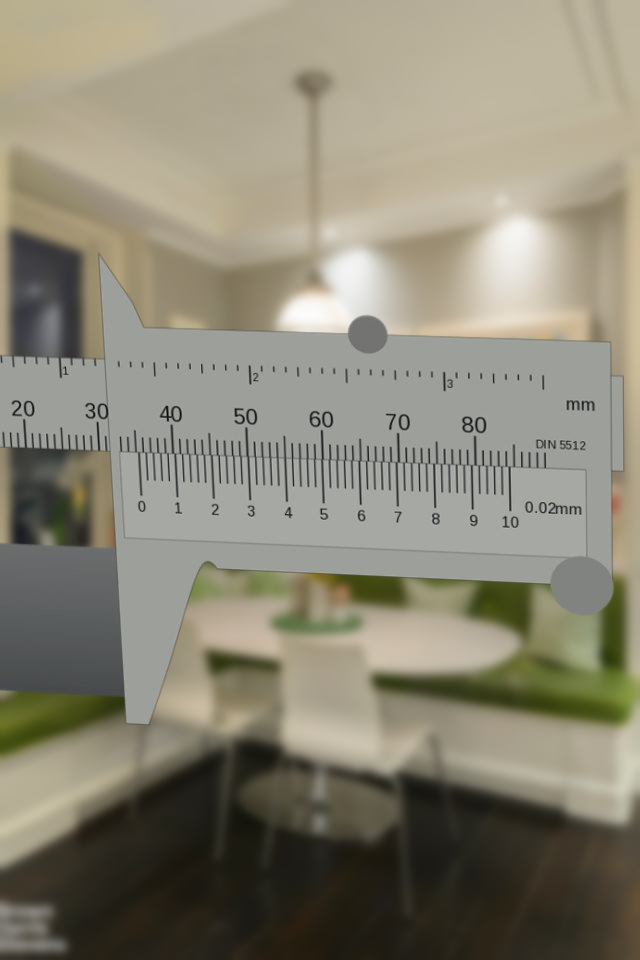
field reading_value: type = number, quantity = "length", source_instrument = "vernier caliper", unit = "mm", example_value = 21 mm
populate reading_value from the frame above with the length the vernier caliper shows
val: 35.4 mm
